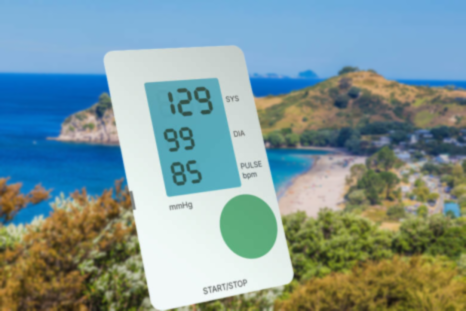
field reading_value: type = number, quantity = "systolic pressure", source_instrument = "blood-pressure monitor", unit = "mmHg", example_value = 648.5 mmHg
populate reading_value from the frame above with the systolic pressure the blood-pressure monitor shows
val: 129 mmHg
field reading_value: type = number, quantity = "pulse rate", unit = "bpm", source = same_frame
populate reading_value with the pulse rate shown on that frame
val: 85 bpm
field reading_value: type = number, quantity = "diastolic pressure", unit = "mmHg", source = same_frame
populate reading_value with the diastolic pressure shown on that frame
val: 99 mmHg
